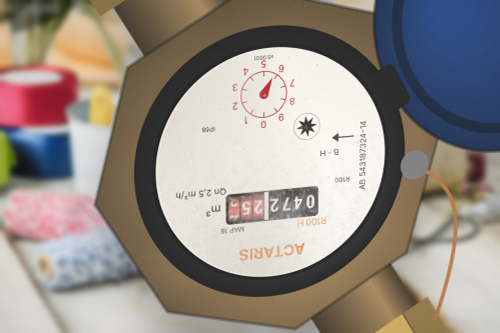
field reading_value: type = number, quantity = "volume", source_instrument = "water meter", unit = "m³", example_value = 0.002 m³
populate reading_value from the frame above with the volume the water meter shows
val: 472.2525 m³
